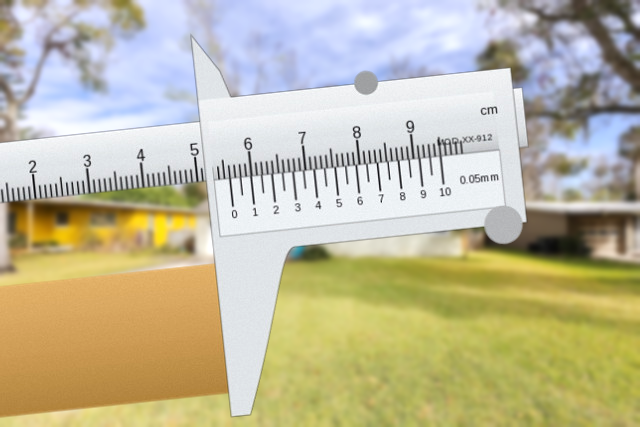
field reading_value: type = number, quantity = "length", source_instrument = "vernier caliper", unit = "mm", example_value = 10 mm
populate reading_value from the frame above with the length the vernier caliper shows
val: 56.0 mm
